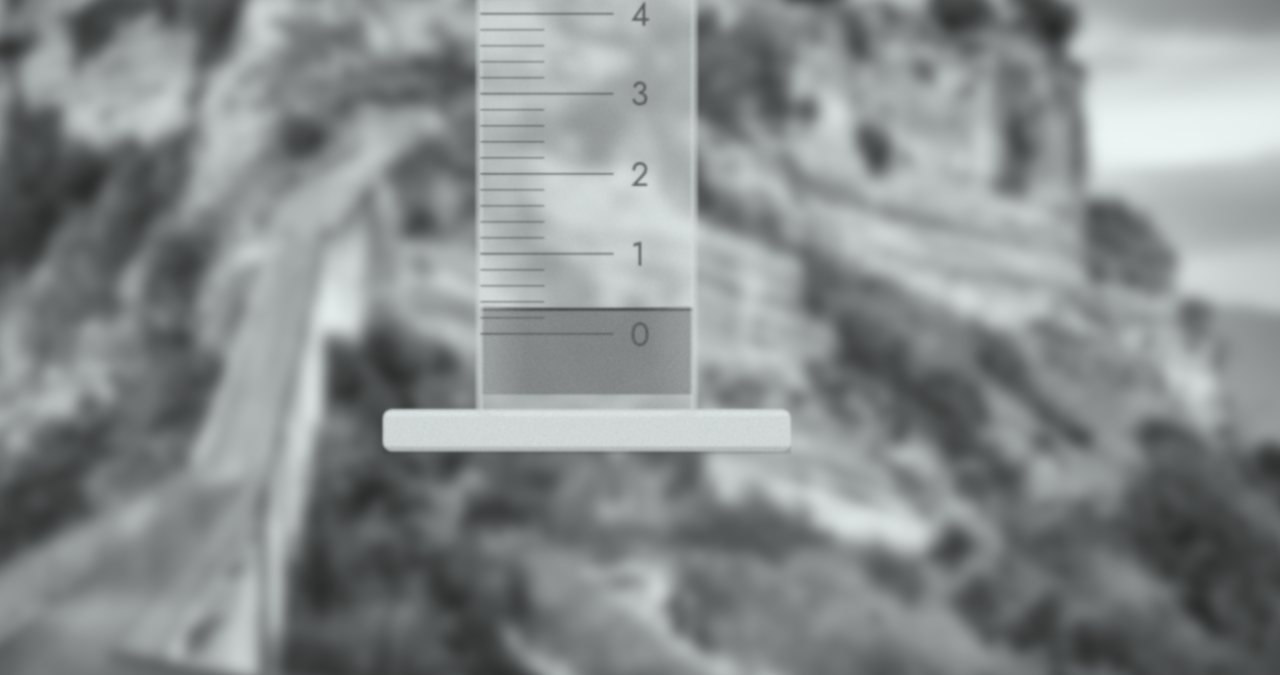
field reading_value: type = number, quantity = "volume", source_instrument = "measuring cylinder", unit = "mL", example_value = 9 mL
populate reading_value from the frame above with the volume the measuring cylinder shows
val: 0.3 mL
